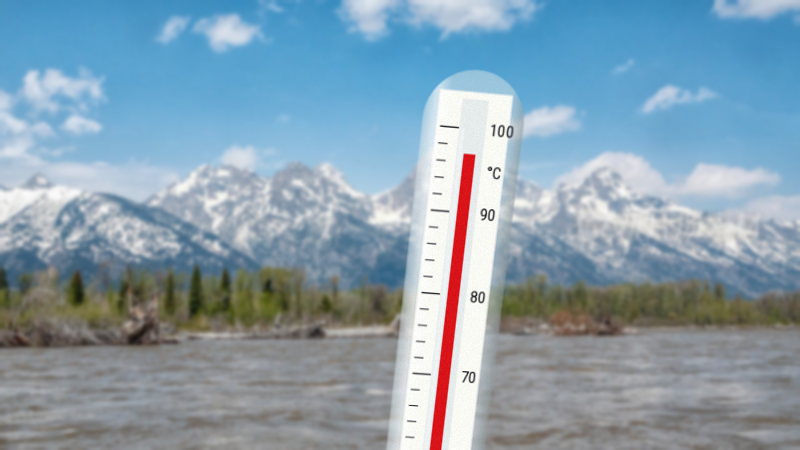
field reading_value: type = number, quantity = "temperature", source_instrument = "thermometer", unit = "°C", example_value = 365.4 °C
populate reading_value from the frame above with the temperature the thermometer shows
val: 97 °C
